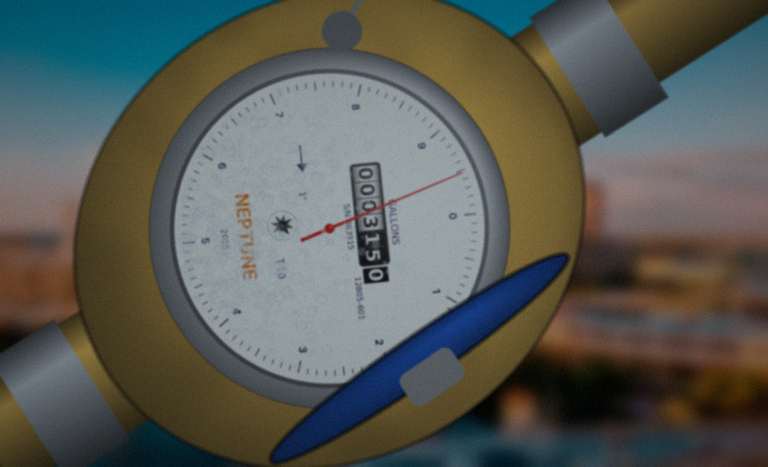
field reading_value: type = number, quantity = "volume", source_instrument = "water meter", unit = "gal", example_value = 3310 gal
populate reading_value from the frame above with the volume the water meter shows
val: 3149.5 gal
